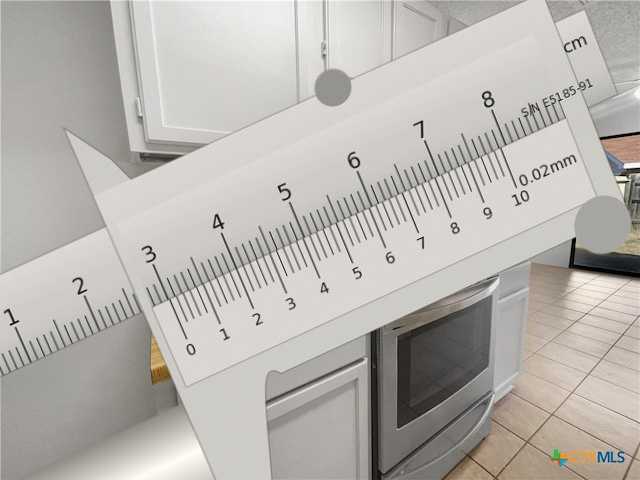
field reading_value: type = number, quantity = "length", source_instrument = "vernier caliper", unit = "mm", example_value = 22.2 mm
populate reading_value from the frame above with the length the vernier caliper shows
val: 30.2 mm
